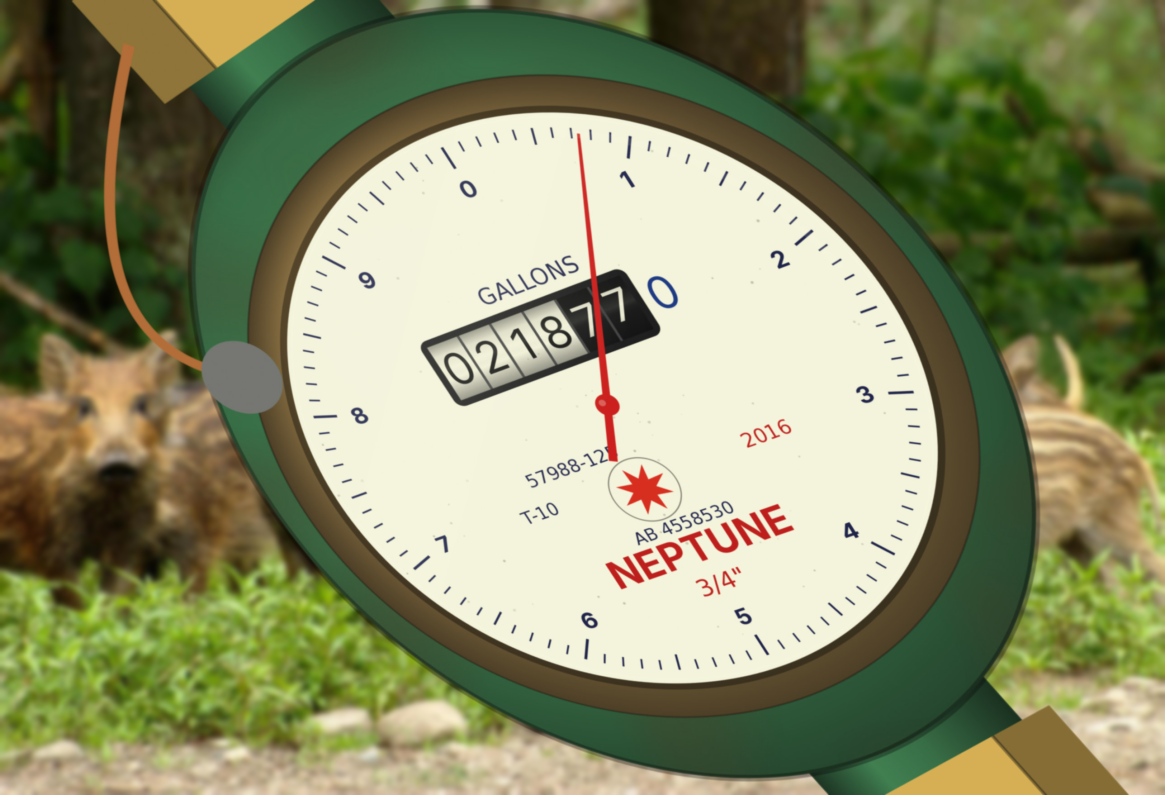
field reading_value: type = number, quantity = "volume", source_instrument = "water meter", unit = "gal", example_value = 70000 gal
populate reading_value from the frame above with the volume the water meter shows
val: 218770.7 gal
